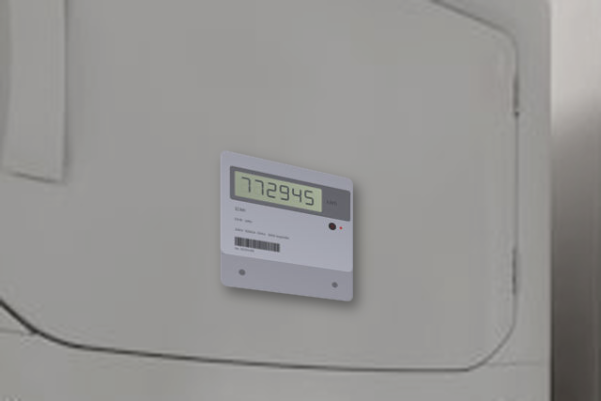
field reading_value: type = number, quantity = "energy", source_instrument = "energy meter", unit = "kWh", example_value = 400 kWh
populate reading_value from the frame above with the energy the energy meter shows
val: 772945 kWh
